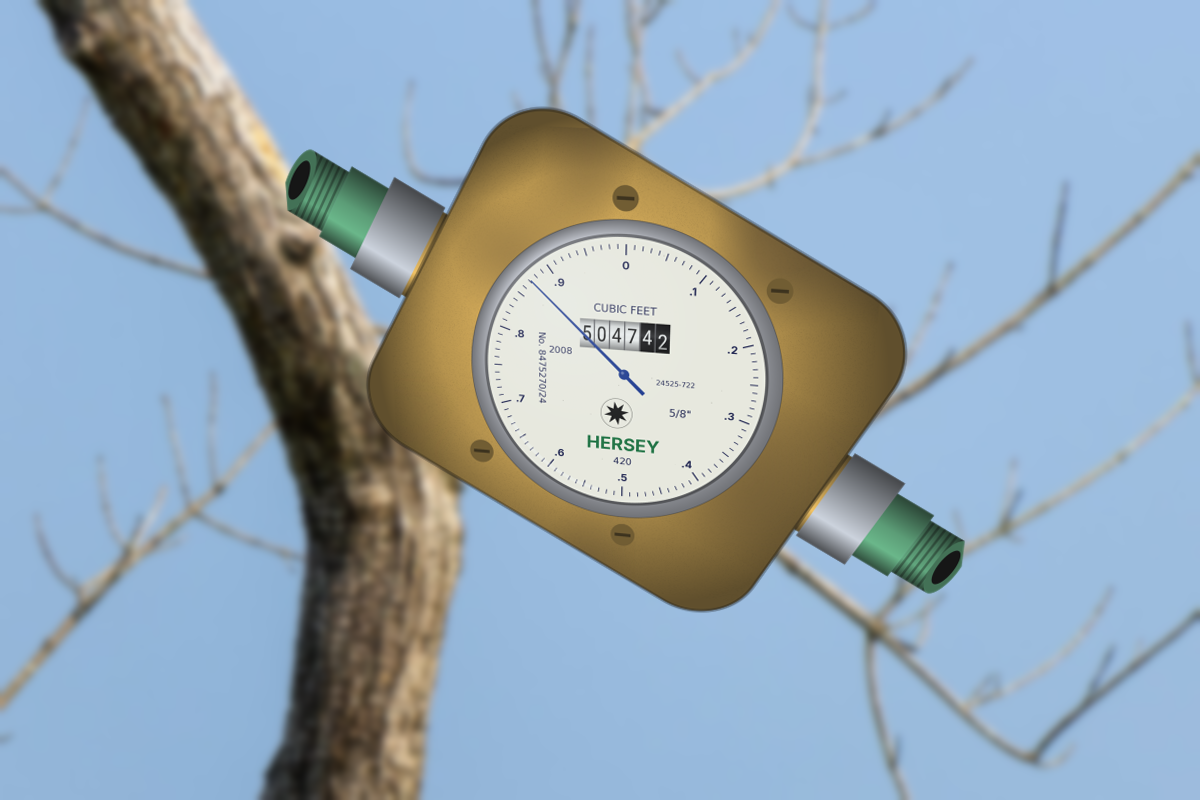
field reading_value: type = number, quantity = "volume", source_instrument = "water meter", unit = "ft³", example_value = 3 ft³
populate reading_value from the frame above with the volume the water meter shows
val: 504741.87 ft³
